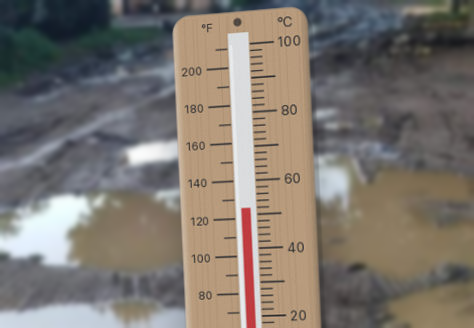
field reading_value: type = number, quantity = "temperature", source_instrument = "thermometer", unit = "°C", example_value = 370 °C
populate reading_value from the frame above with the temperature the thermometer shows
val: 52 °C
